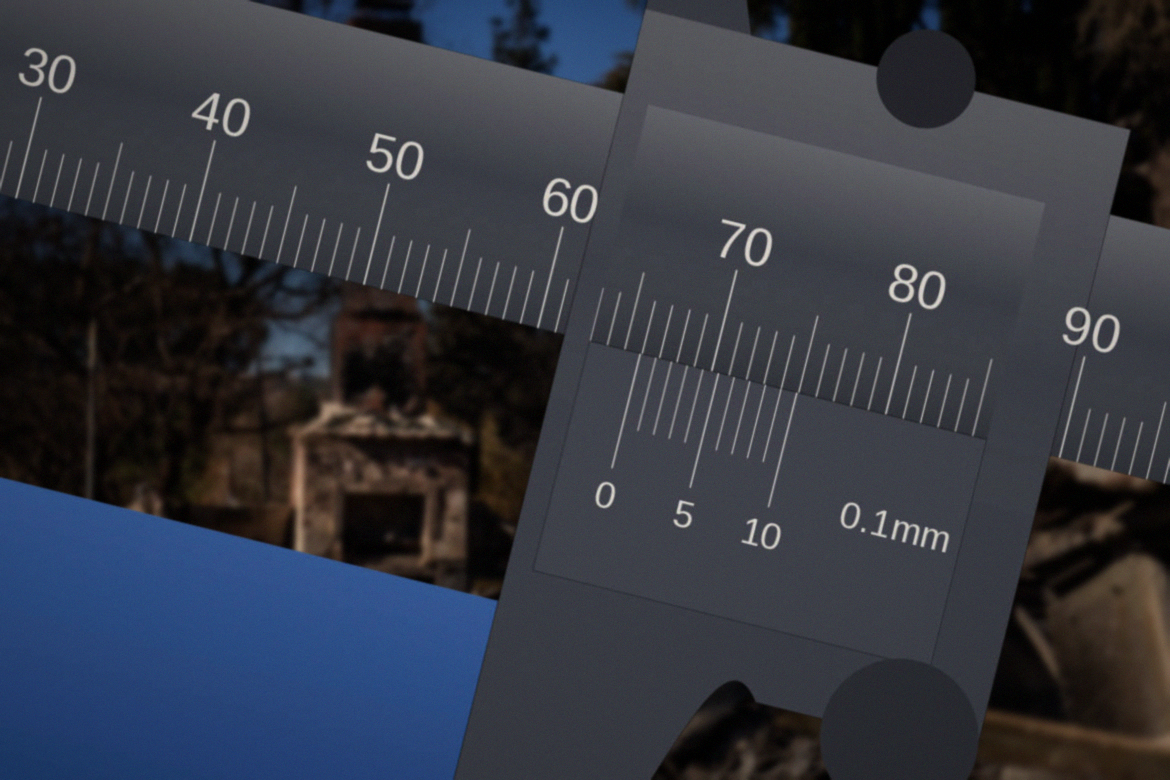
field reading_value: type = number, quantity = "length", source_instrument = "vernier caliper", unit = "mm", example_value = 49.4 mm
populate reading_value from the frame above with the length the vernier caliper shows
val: 65.9 mm
